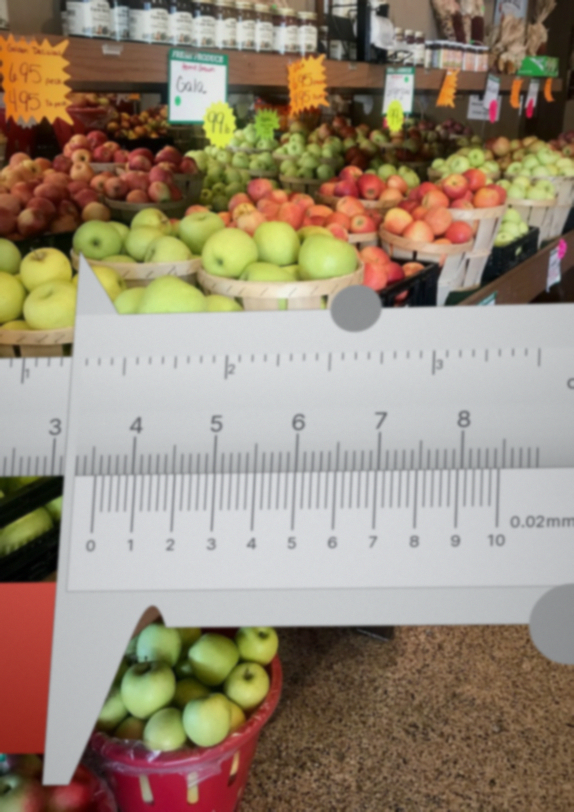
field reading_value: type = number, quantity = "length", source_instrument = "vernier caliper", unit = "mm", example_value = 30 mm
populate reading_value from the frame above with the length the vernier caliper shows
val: 35.4 mm
